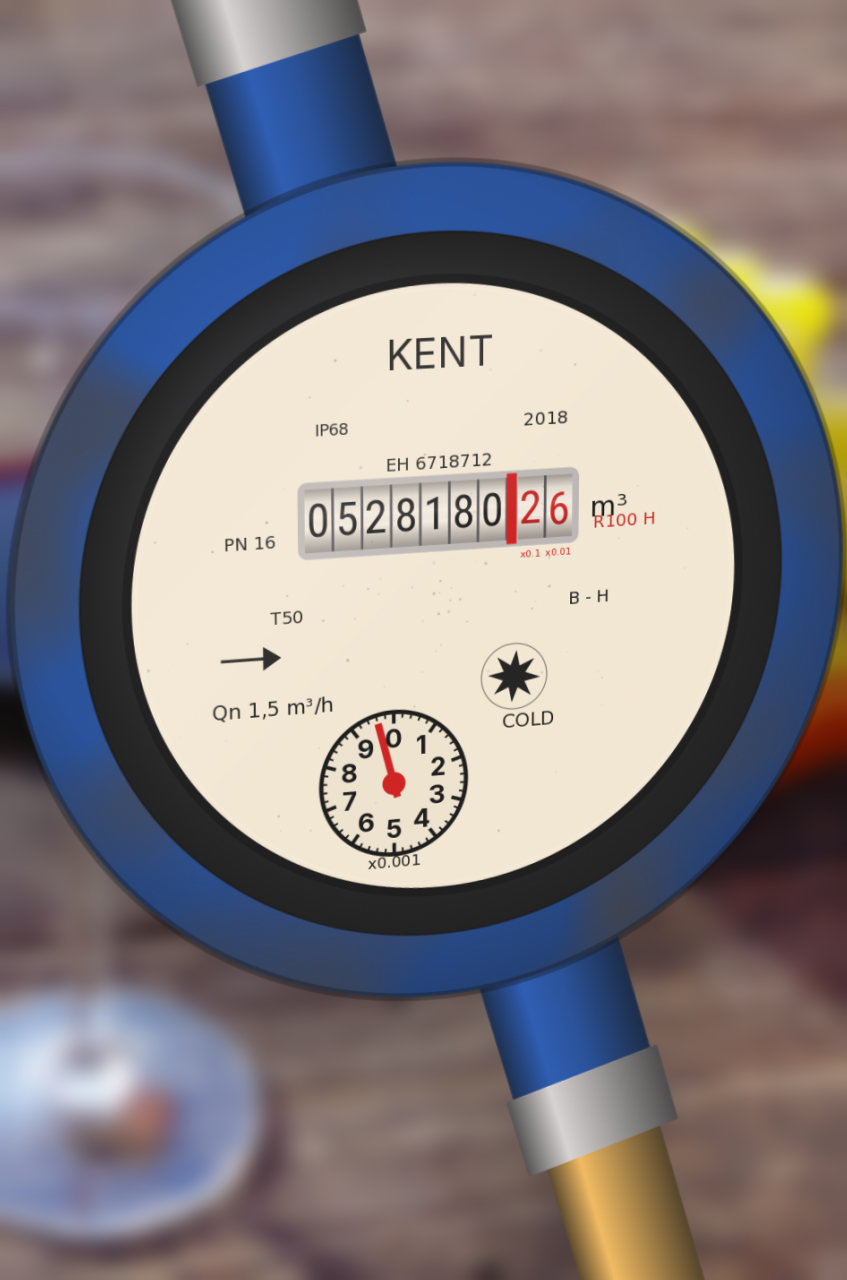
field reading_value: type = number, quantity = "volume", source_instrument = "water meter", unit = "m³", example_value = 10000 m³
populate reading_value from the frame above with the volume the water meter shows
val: 528180.259 m³
